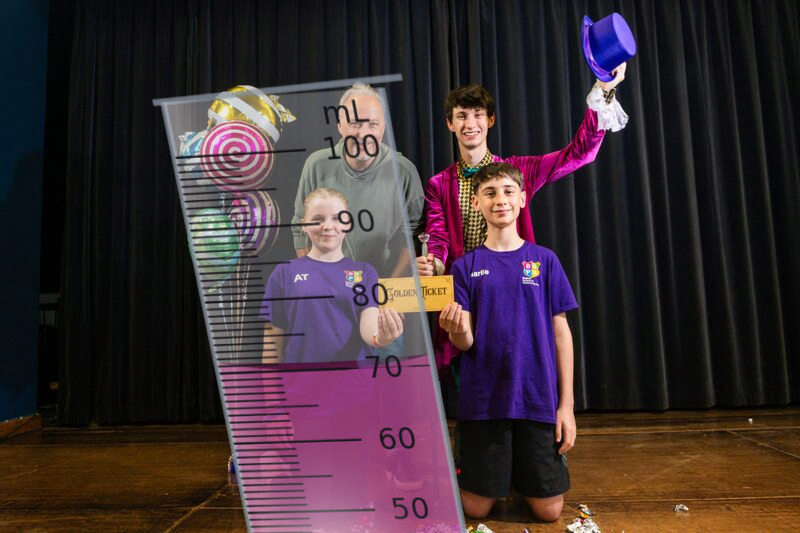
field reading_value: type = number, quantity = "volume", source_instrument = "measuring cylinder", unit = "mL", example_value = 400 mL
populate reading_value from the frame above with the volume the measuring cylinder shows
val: 70 mL
